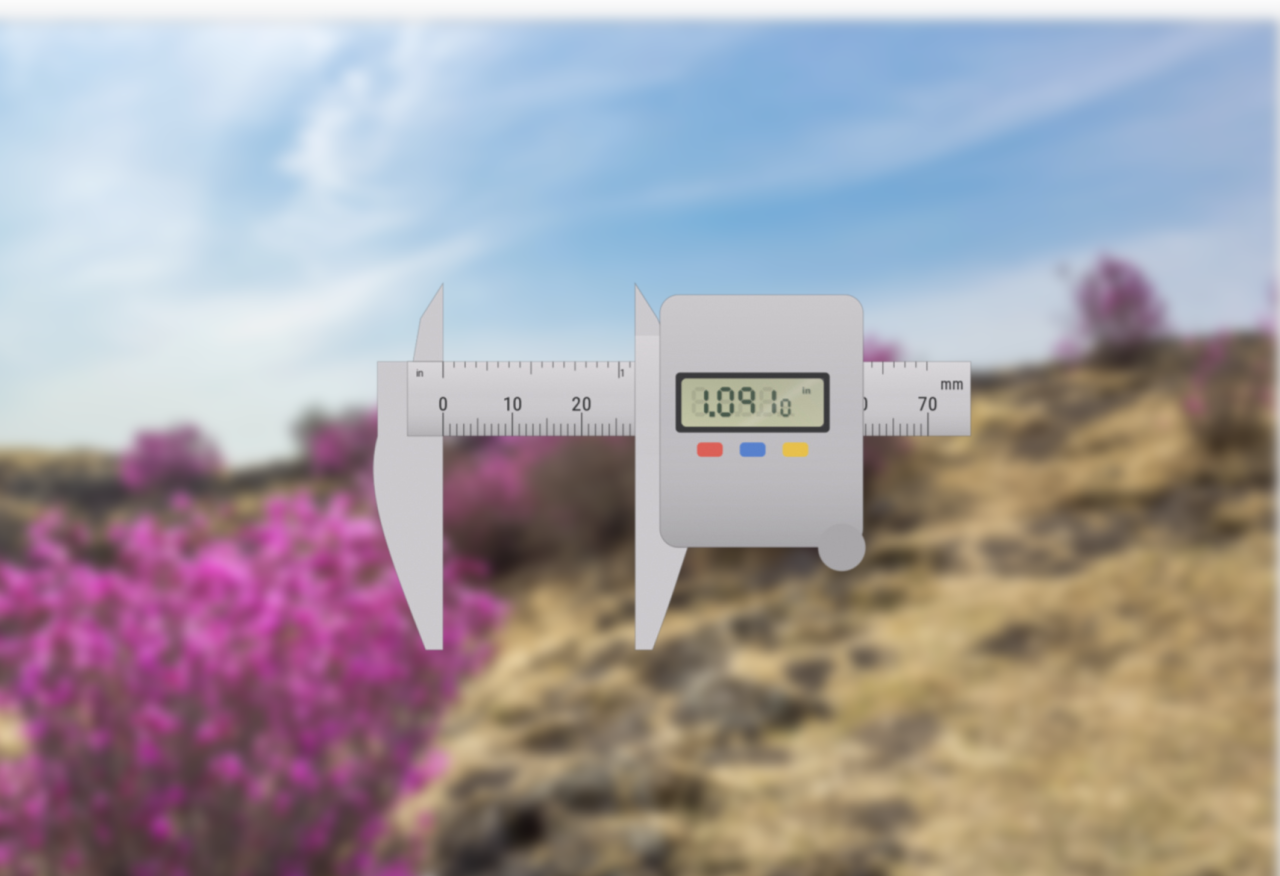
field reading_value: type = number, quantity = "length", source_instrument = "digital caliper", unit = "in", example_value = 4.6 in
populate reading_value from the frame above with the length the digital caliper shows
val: 1.0910 in
